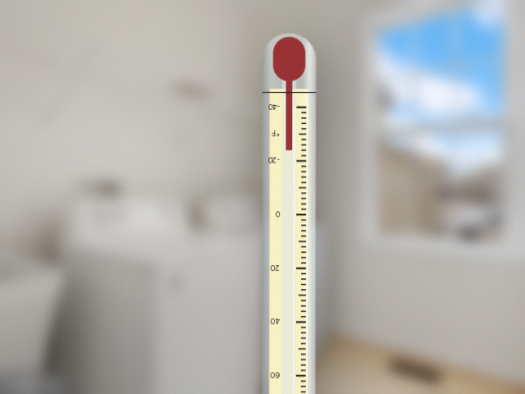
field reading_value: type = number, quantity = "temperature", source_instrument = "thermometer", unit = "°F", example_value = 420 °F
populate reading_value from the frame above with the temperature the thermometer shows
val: -24 °F
